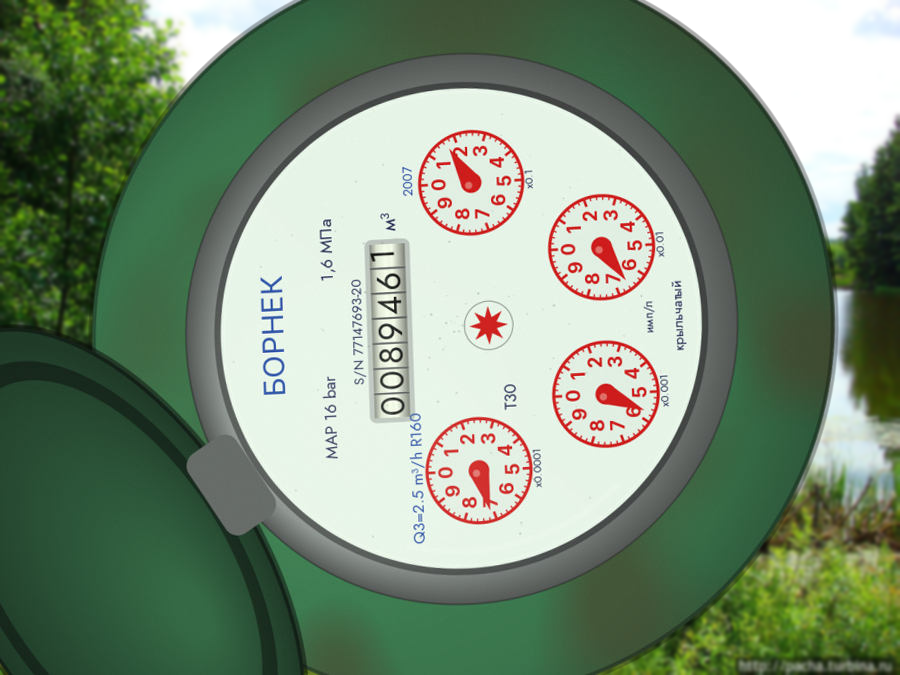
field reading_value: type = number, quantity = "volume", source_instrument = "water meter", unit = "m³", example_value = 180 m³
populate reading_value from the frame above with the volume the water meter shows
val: 89461.1657 m³
